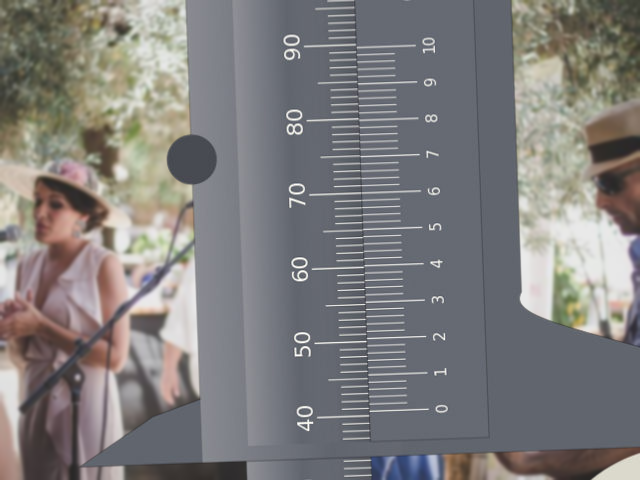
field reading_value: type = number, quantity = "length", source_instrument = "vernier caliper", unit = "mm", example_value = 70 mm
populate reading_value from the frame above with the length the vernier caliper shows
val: 40.6 mm
